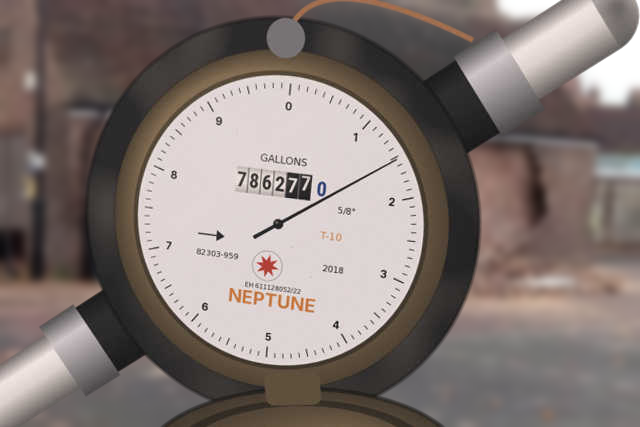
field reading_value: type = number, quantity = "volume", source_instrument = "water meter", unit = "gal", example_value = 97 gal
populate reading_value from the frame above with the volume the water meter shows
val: 7862771.5 gal
